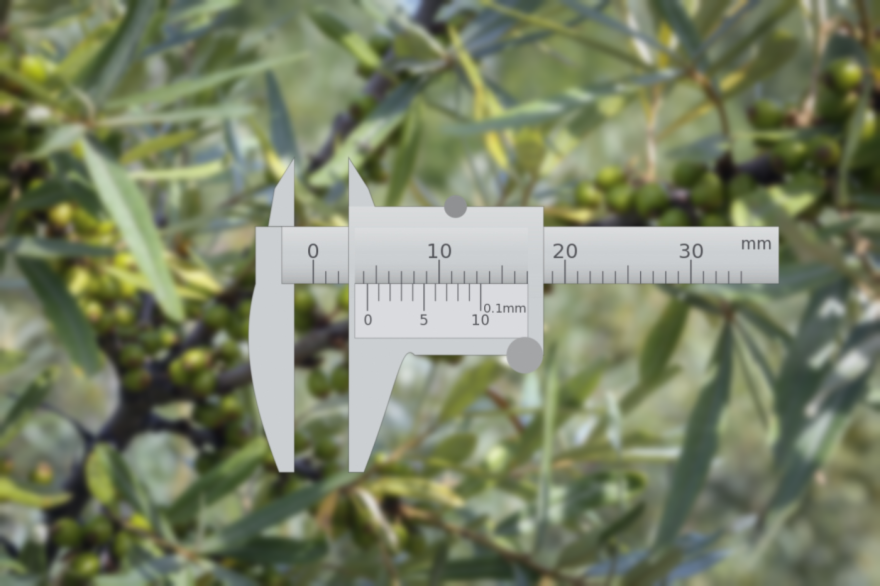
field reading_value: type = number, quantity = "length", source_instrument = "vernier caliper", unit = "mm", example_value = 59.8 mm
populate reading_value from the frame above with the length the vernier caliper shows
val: 4.3 mm
